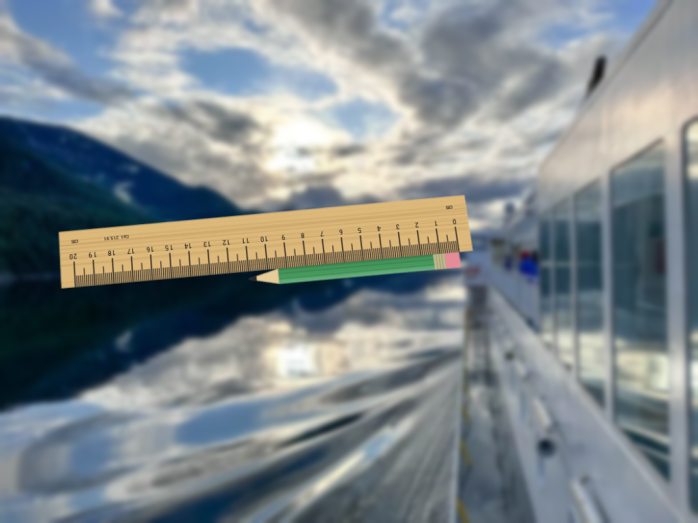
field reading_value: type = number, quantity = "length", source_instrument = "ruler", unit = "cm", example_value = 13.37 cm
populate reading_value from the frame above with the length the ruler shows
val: 11 cm
